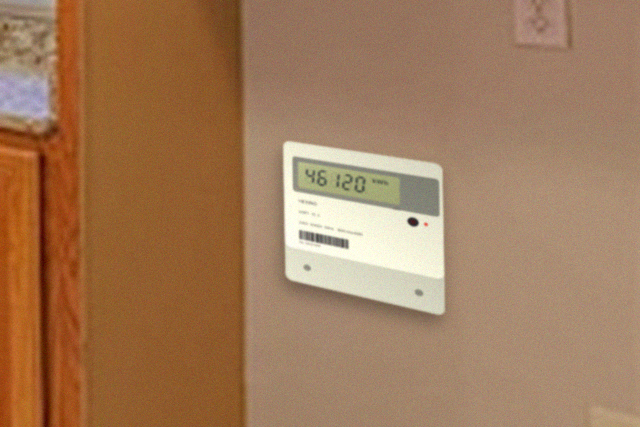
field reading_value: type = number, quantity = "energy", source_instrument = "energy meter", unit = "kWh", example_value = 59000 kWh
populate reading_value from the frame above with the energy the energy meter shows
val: 46120 kWh
